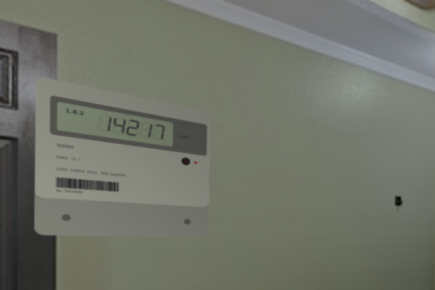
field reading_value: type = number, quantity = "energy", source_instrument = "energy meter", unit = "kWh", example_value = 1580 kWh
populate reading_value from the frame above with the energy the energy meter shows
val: 14217 kWh
